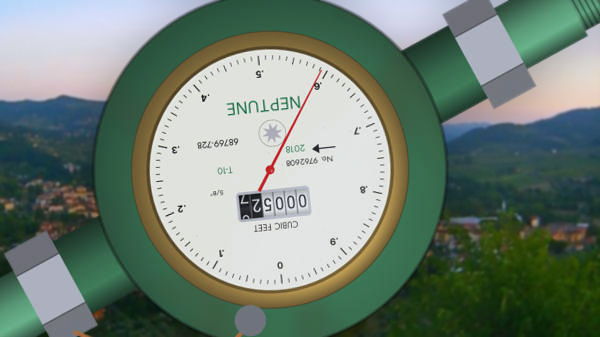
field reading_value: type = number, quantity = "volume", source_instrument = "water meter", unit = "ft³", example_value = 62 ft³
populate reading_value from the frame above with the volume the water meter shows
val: 526.59 ft³
